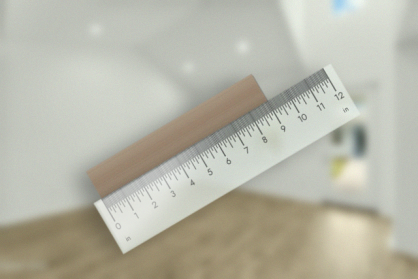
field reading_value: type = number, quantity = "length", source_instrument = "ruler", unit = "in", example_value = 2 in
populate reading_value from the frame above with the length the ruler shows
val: 9 in
